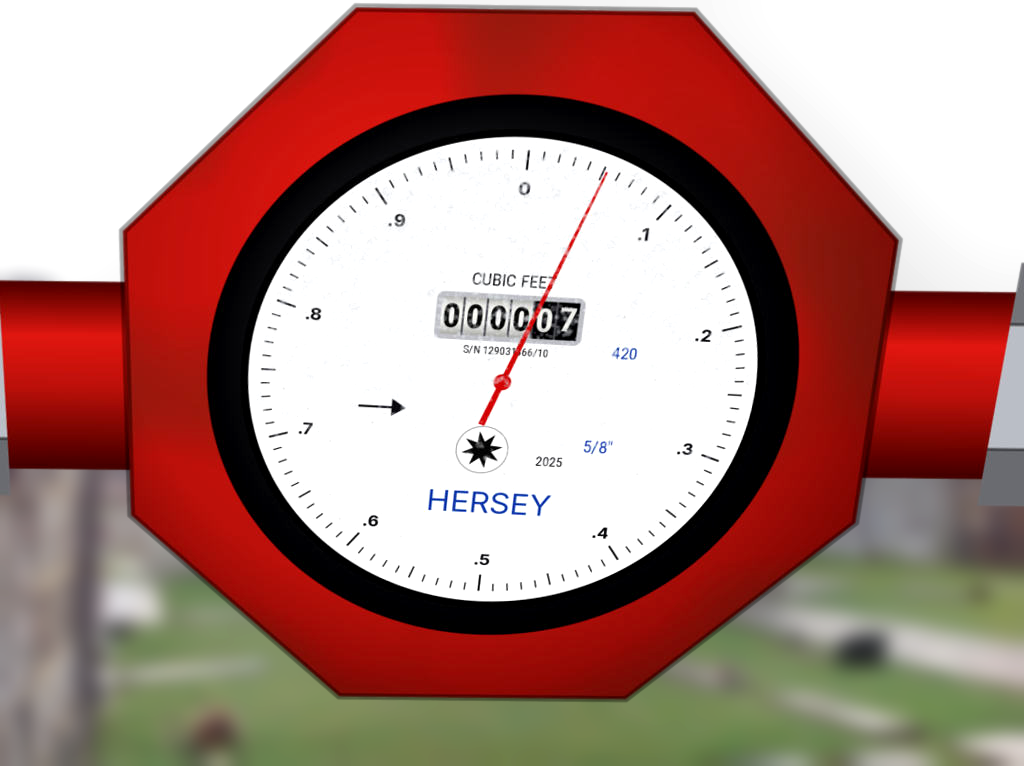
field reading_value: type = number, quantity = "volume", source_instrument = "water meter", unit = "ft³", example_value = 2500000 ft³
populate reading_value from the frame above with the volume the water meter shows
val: 7.05 ft³
